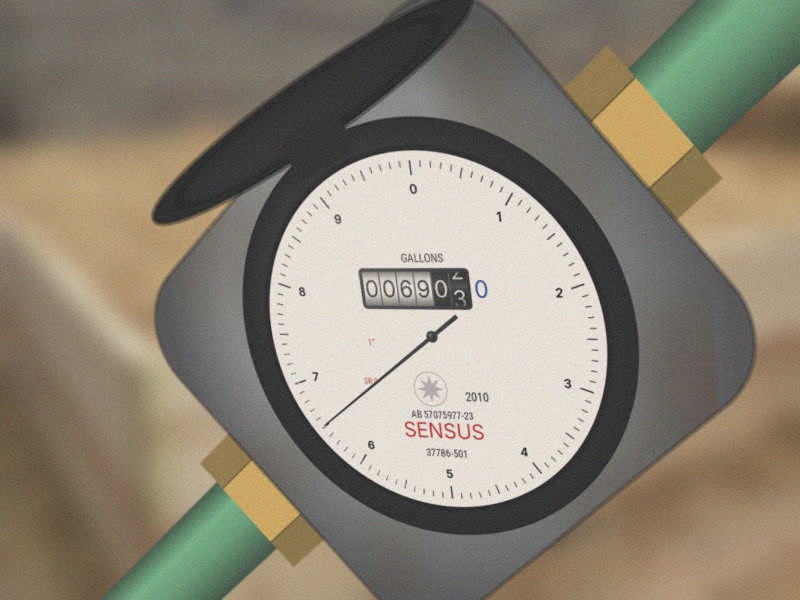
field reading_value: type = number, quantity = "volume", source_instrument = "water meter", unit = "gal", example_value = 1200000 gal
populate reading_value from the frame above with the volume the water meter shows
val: 69026.5 gal
